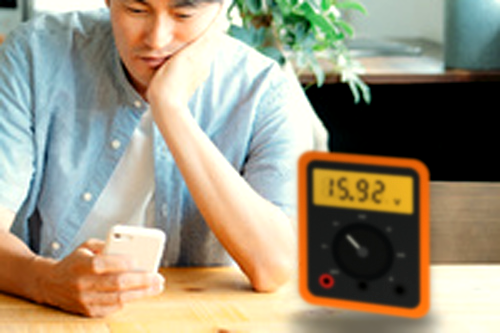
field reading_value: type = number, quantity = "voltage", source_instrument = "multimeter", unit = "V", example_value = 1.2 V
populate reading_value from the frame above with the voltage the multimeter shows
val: 15.92 V
